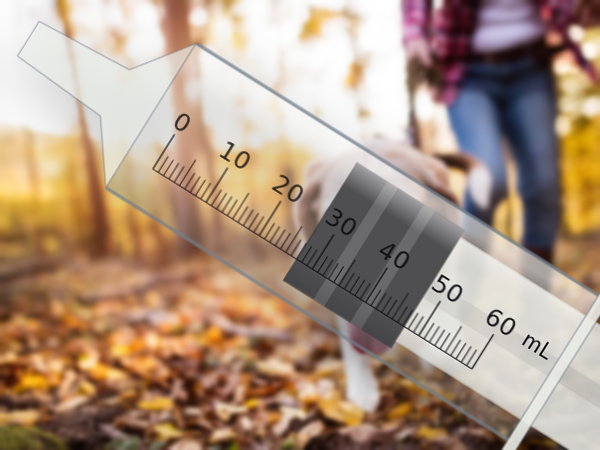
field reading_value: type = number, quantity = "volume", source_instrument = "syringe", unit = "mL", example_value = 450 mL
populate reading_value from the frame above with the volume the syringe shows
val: 27 mL
